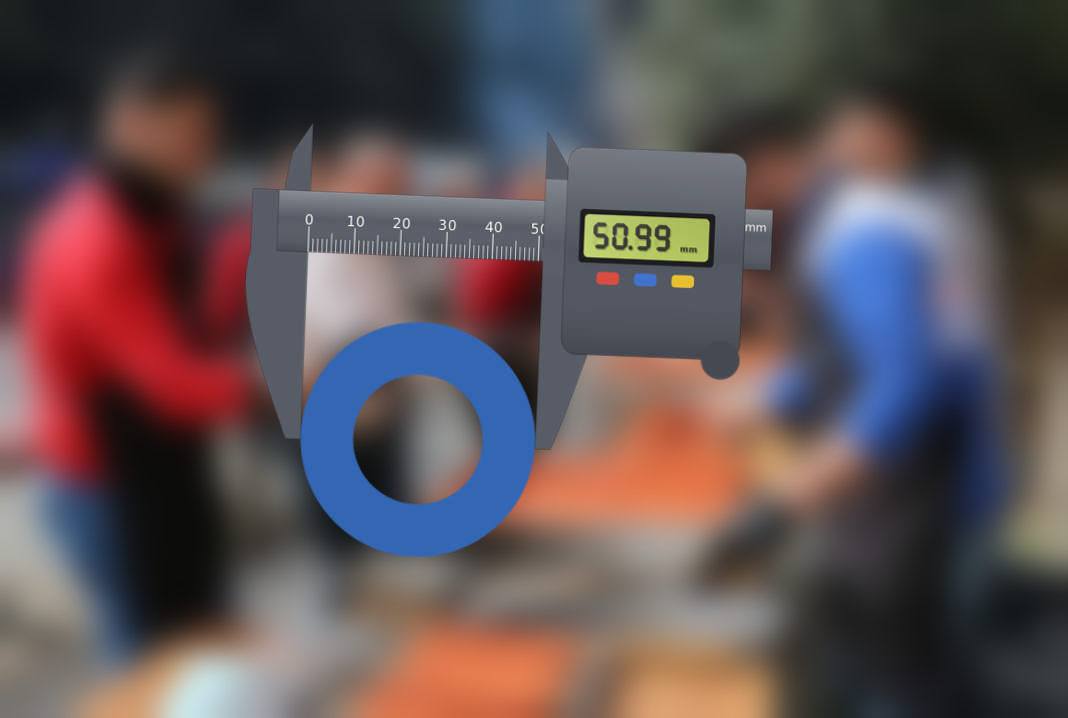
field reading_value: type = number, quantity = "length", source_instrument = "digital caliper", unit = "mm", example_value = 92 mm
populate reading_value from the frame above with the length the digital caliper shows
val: 50.99 mm
